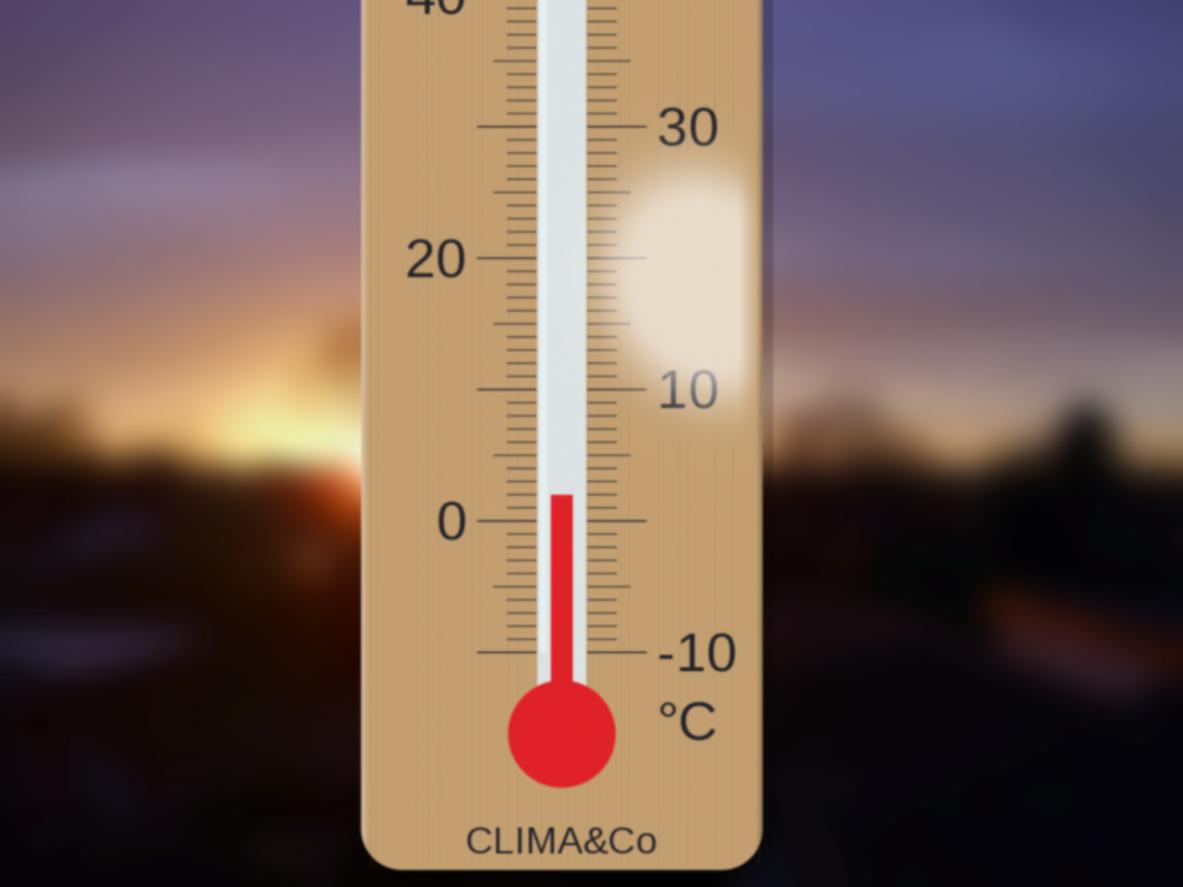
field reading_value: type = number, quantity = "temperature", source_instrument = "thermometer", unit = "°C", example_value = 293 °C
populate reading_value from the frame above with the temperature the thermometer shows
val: 2 °C
